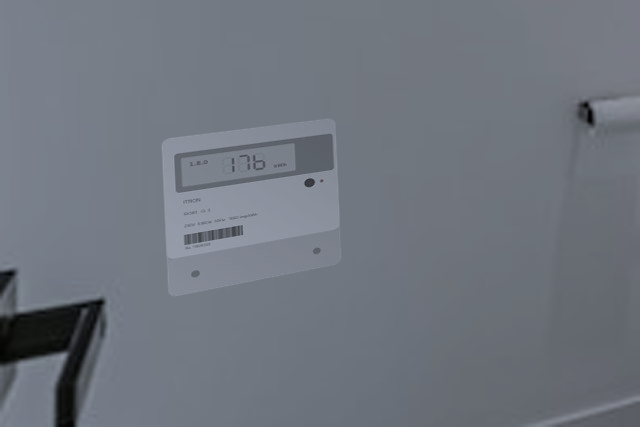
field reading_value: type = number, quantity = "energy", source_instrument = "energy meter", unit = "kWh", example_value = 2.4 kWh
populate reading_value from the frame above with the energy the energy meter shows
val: 176 kWh
